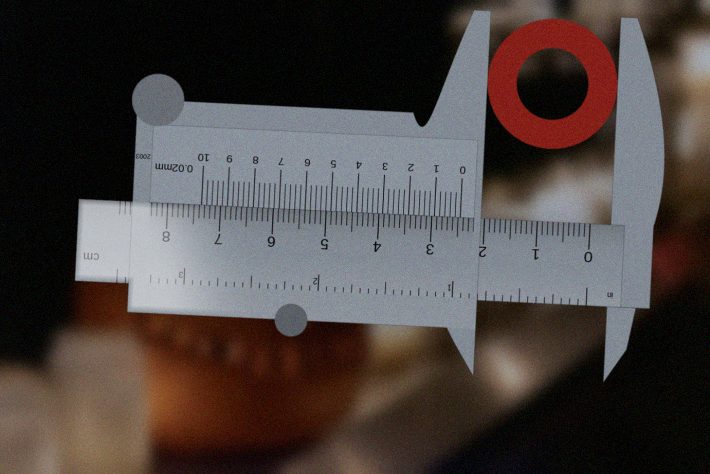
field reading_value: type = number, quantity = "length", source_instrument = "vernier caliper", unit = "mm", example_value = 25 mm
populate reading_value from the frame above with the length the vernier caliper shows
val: 24.6 mm
